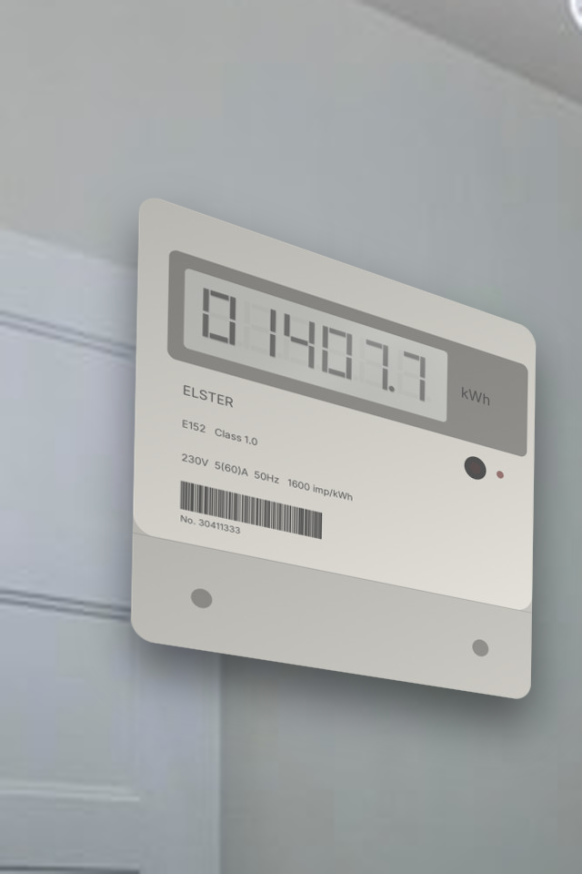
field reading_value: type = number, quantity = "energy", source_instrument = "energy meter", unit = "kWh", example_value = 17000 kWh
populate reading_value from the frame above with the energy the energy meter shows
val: 1407.7 kWh
